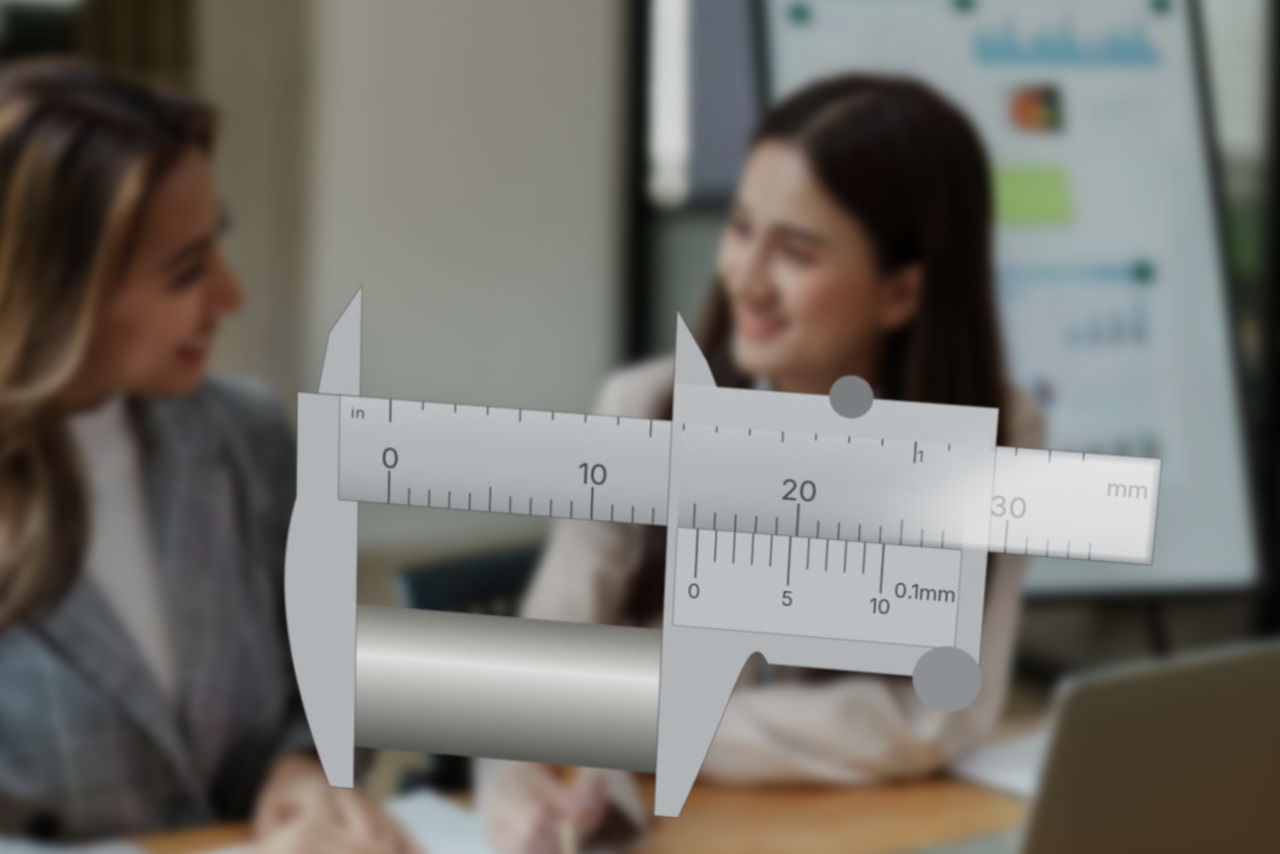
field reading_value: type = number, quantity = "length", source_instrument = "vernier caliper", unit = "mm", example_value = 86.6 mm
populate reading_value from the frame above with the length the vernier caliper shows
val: 15.2 mm
